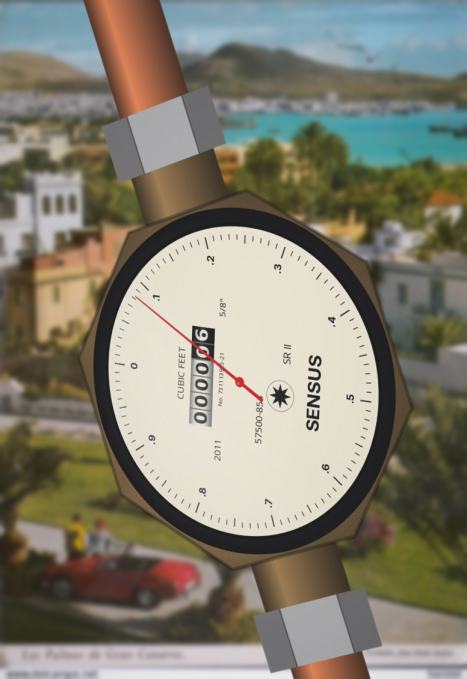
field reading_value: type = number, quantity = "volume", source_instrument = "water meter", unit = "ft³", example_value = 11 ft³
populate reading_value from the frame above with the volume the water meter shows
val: 6.08 ft³
